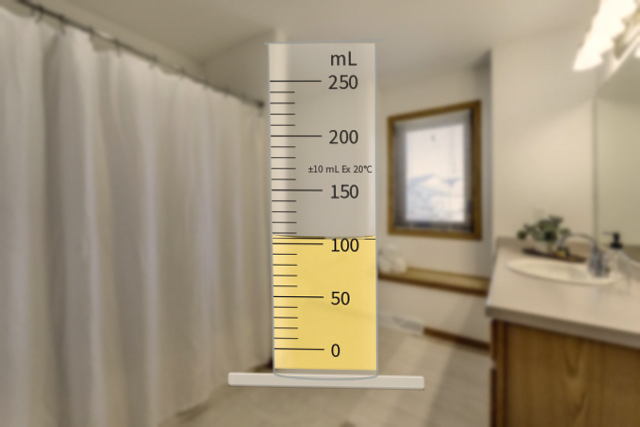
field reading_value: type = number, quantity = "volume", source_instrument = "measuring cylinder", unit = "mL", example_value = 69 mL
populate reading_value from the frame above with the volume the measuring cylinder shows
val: 105 mL
